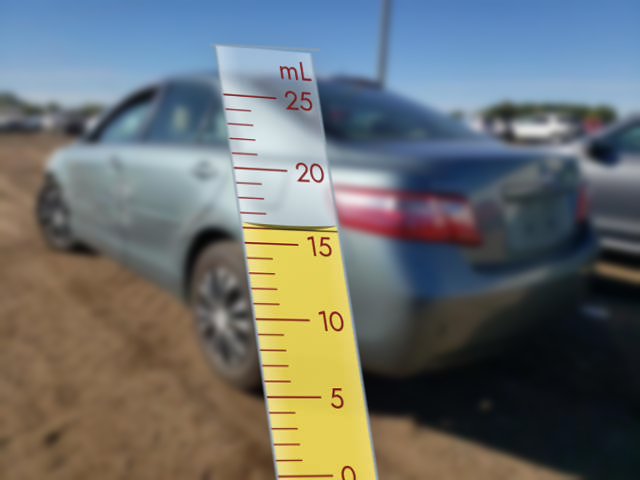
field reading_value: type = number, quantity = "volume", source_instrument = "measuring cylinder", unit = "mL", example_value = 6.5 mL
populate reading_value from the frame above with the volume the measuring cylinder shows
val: 16 mL
